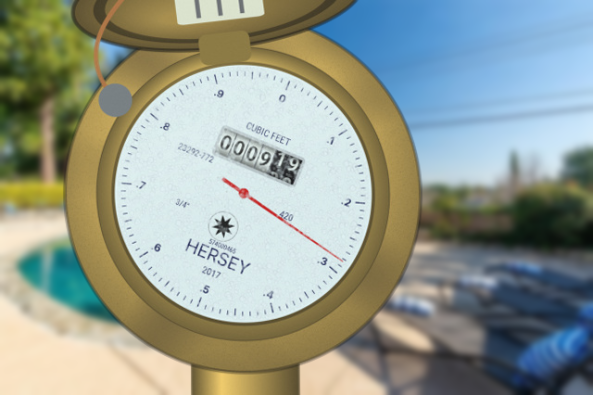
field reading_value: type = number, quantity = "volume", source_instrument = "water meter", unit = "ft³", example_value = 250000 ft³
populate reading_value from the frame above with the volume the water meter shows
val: 919.28 ft³
